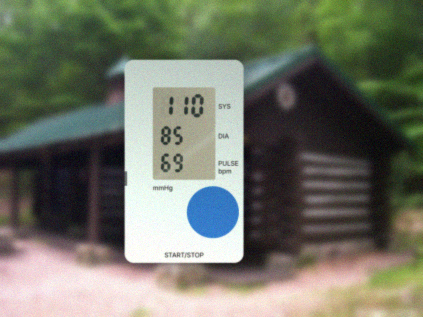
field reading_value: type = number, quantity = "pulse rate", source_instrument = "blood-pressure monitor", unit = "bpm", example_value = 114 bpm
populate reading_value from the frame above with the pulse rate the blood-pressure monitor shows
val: 69 bpm
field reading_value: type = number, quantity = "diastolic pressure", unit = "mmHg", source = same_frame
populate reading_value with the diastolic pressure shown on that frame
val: 85 mmHg
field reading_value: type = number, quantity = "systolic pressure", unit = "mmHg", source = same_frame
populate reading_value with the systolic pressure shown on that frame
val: 110 mmHg
